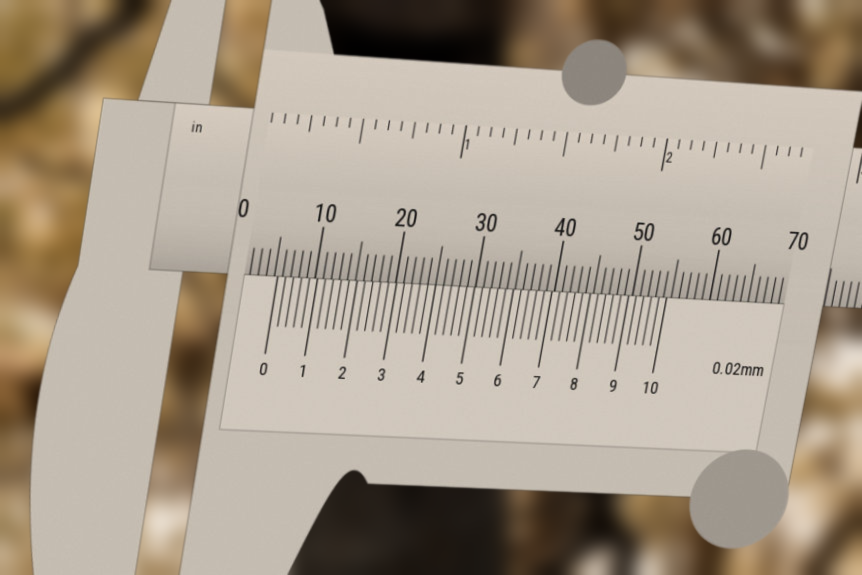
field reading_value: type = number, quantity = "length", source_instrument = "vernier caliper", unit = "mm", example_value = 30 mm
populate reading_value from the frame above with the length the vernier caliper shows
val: 5.4 mm
